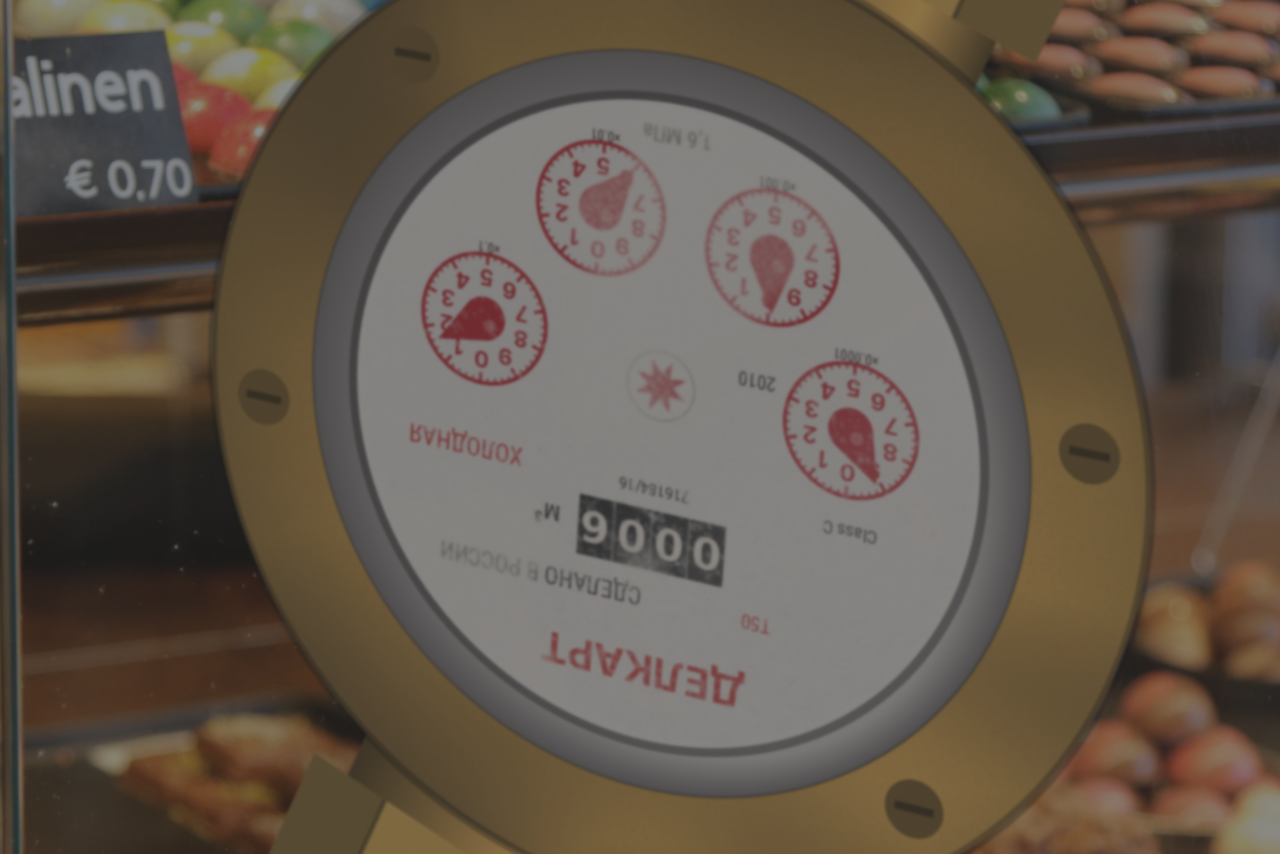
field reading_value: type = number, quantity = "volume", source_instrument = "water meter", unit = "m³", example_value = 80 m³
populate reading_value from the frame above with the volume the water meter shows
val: 6.1599 m³
